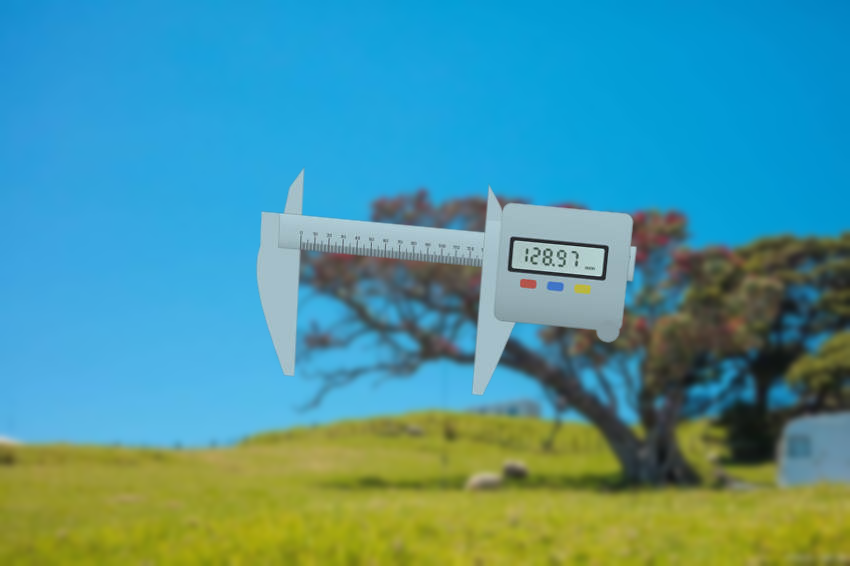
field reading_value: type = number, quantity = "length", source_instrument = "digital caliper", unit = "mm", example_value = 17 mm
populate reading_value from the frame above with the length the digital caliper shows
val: 128.97 mm
